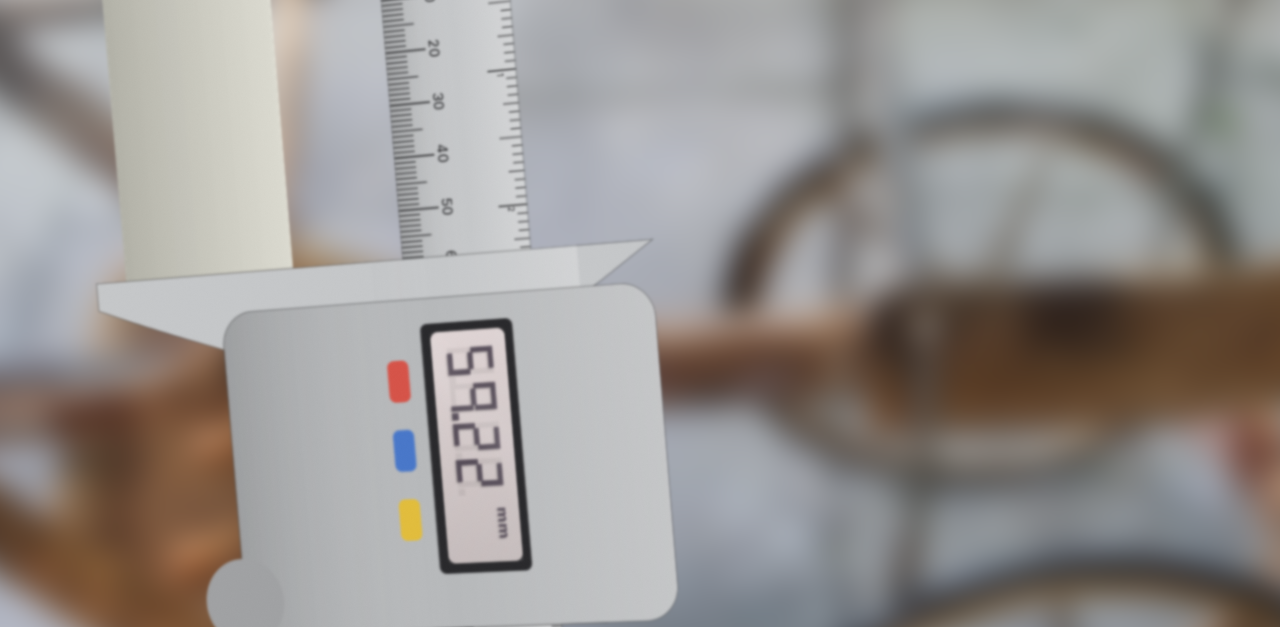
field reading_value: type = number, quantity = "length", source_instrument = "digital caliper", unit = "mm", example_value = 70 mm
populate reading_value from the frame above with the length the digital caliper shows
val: 59.22 mm
